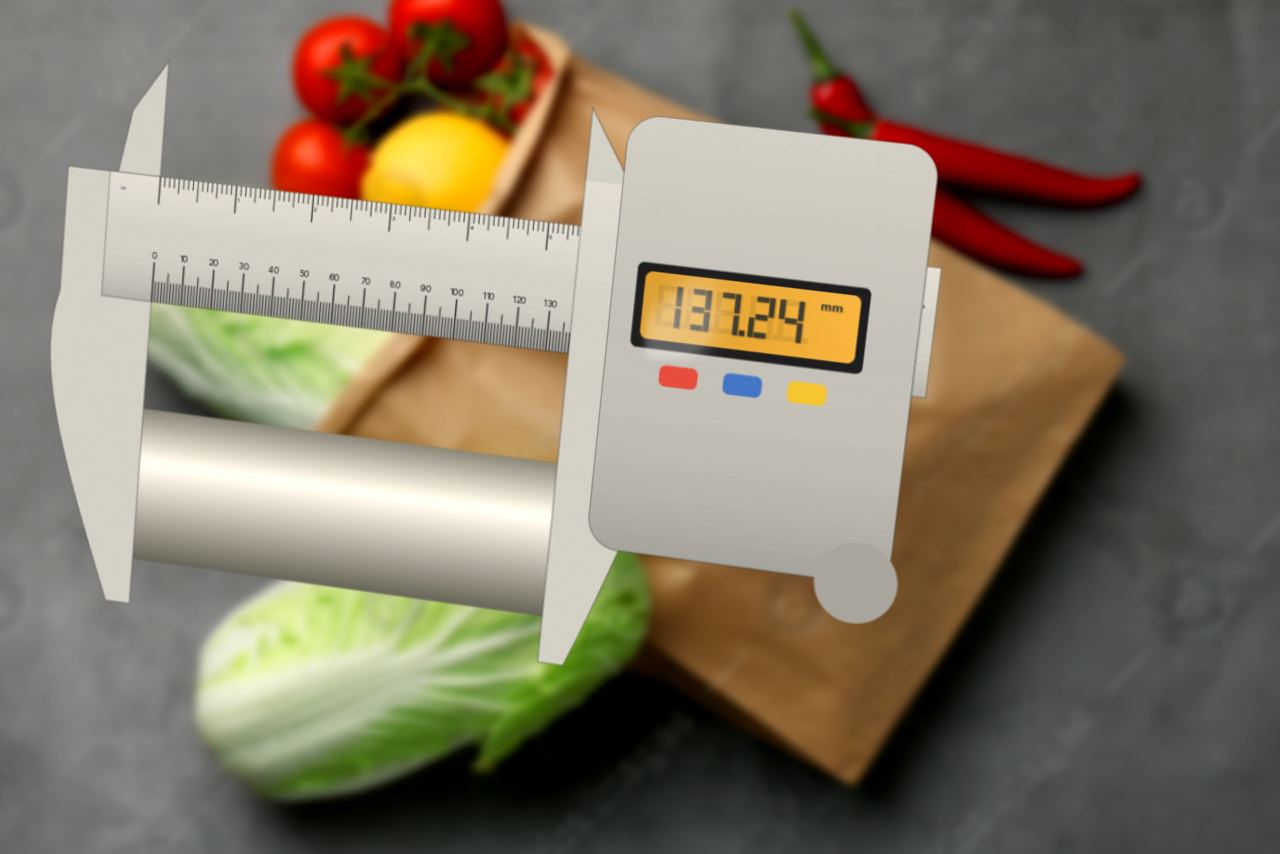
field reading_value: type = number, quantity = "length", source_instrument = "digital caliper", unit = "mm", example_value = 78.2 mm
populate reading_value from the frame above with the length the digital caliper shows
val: 137.24 mm
